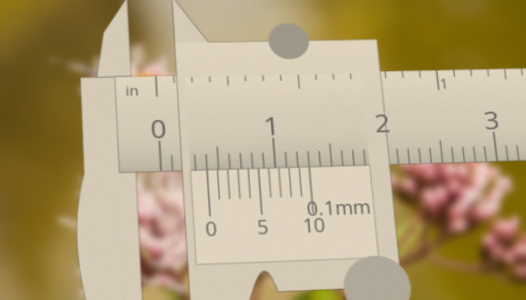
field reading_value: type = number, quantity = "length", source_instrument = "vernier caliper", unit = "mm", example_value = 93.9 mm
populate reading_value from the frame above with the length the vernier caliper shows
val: 4.0 mm
